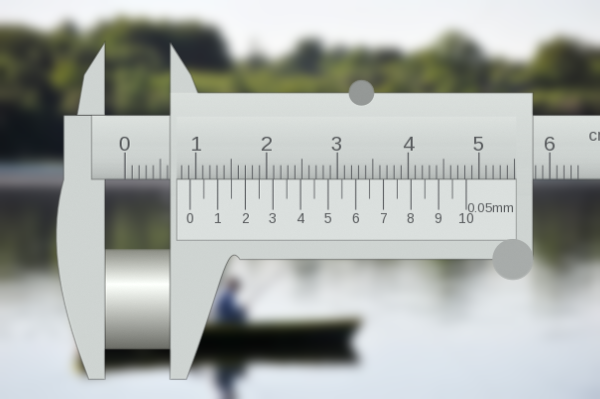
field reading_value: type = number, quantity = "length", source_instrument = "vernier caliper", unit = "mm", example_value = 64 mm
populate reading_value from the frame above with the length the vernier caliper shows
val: 9.2 mm
